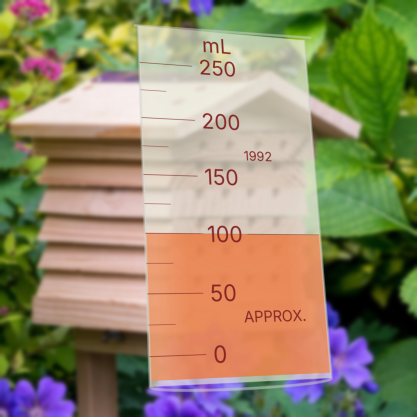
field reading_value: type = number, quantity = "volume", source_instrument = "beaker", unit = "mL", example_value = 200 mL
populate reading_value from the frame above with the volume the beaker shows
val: 100 mL
